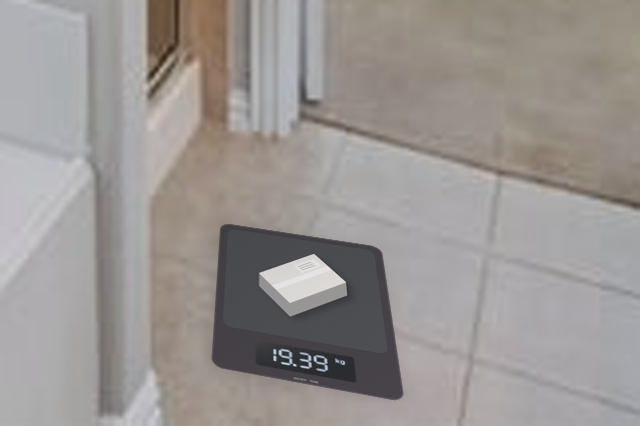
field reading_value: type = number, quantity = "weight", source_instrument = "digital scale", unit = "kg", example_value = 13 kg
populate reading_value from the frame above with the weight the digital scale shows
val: 19.39 kg
